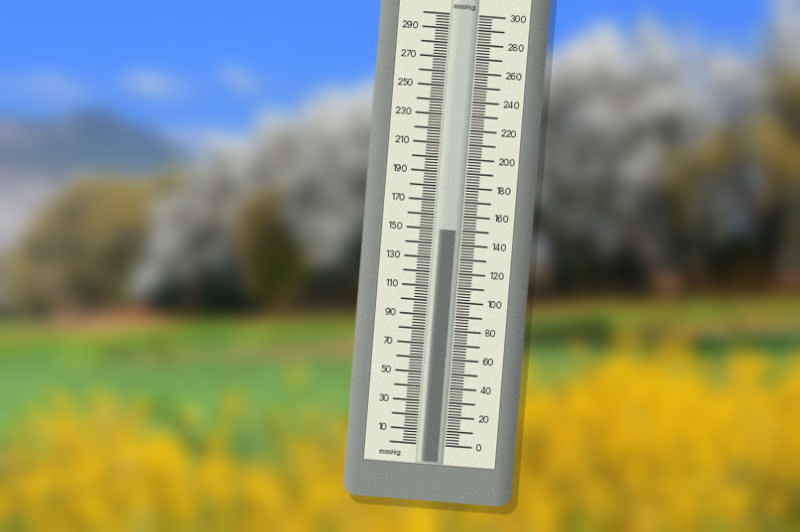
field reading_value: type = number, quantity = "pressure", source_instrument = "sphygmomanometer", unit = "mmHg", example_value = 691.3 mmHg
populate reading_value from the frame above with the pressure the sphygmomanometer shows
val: 150 mmHg
